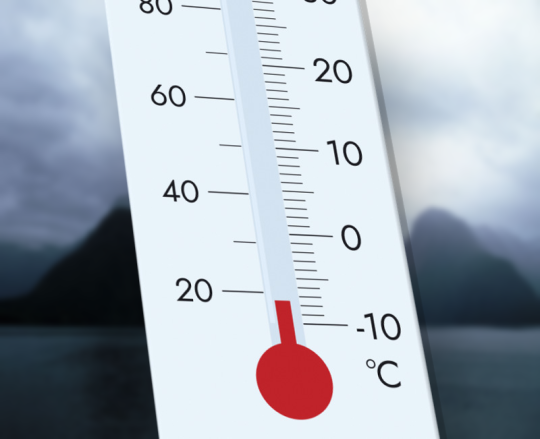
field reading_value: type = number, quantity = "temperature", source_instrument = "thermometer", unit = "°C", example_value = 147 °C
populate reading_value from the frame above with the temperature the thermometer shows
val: -7.5 °C
